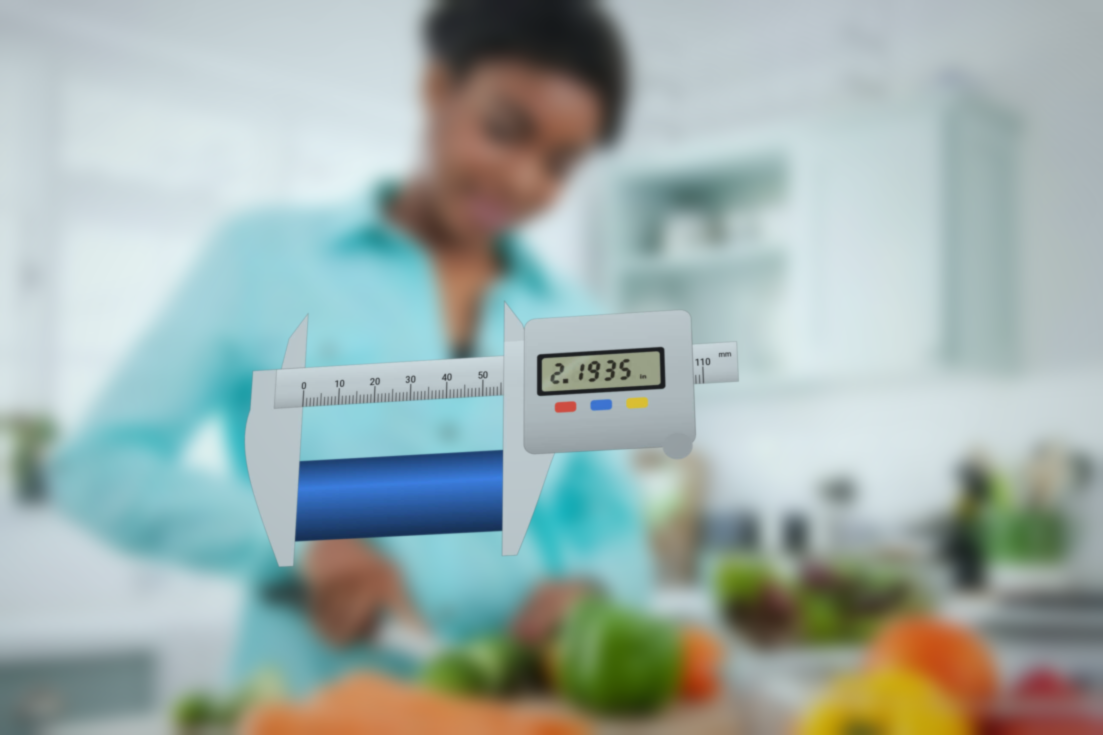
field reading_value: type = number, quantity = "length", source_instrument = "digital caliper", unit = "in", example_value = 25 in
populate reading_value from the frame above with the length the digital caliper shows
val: 2.1935 in
